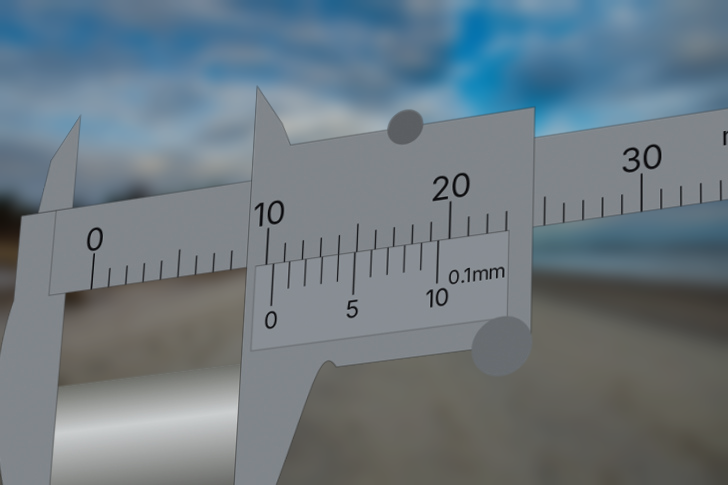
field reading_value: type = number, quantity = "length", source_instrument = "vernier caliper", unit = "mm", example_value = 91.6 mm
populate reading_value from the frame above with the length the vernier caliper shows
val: 10.4 mm
